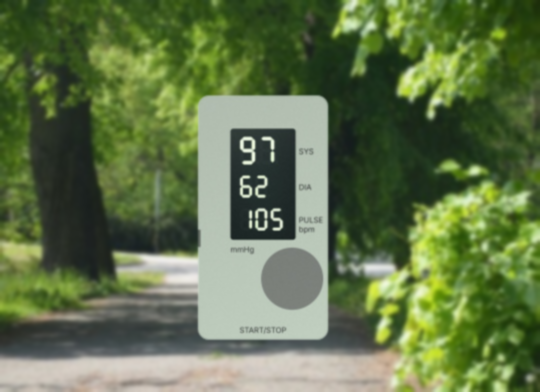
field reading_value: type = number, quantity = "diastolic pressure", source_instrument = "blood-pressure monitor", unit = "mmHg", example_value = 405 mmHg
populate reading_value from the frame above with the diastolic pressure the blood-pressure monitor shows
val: 62 mmHg
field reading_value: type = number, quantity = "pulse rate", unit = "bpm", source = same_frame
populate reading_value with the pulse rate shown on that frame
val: 105 bpm
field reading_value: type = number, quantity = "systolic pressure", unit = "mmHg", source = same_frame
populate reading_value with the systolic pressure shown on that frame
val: 97 mmHg
